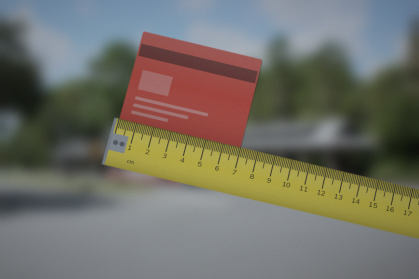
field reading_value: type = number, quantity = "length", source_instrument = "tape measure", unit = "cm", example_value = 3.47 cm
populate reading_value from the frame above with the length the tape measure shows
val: 7 cm
